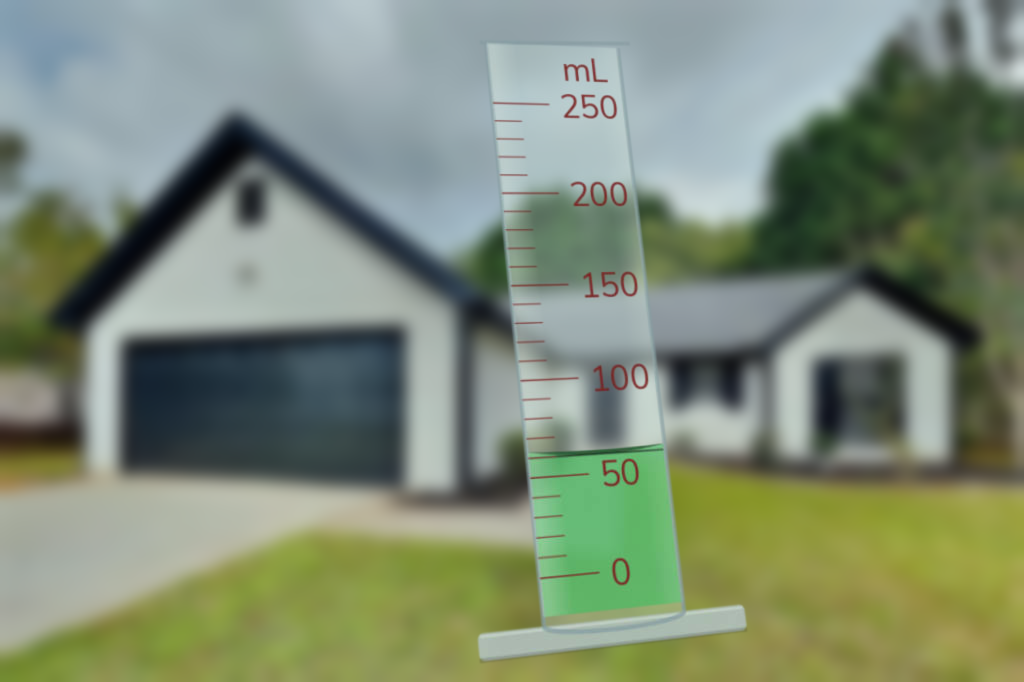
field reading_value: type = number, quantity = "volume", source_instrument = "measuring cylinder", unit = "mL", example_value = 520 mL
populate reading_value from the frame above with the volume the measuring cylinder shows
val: 60 mL
